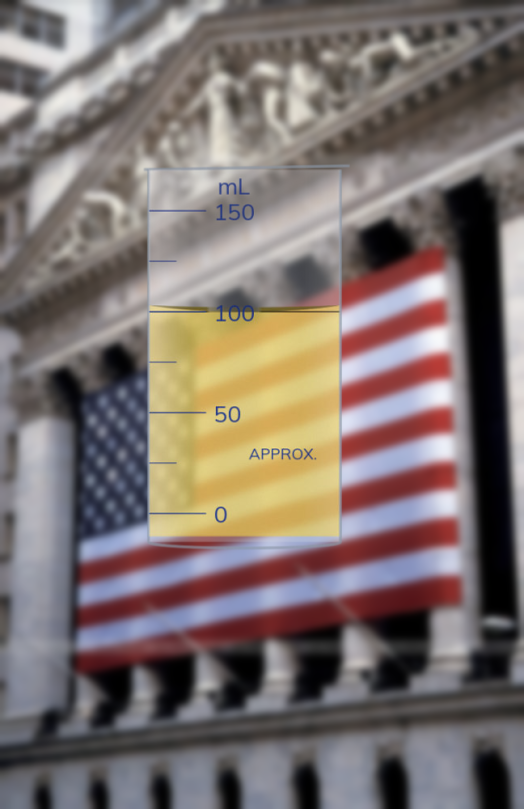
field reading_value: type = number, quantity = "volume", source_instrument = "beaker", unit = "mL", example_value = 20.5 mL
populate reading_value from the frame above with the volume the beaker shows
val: 100 mL
